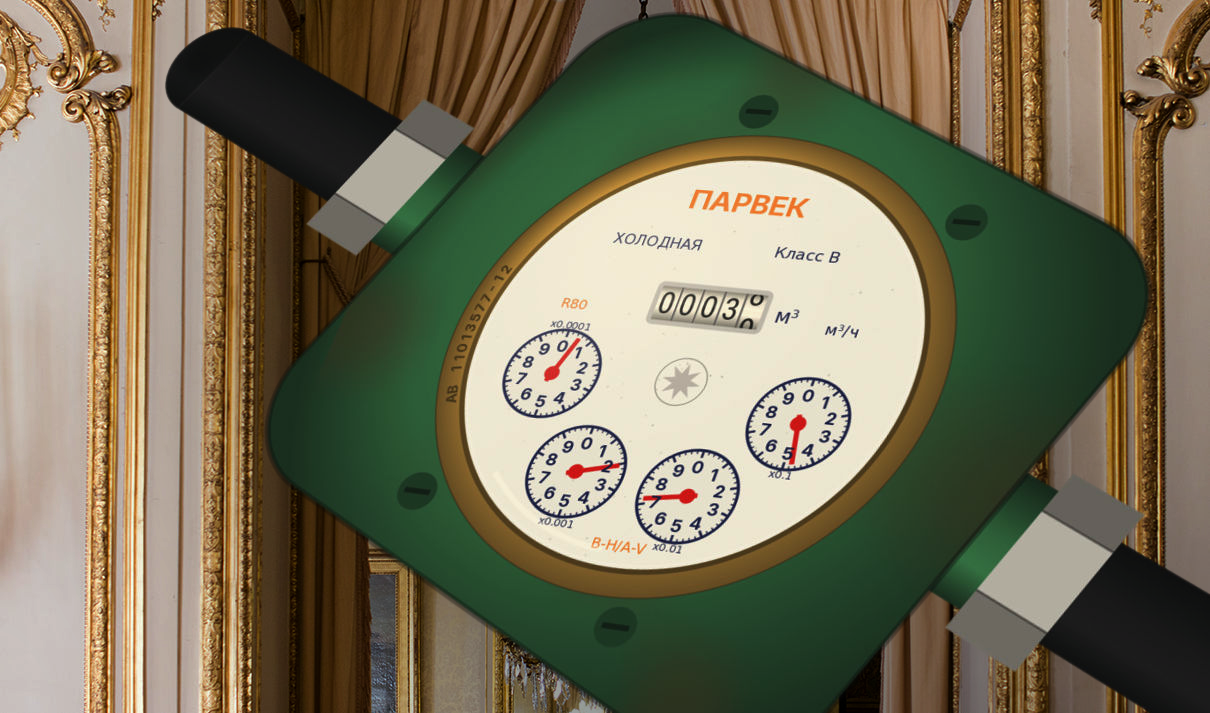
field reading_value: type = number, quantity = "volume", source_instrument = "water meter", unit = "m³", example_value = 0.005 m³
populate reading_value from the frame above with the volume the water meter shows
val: 38.4720 m³
